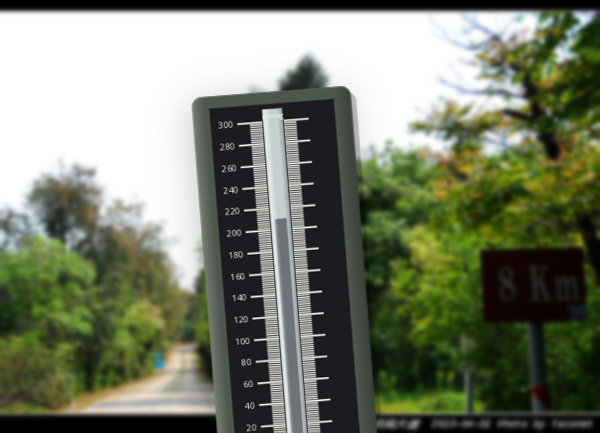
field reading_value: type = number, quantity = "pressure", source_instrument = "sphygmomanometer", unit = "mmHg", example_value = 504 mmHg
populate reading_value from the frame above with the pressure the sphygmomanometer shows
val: 210 mmHg
